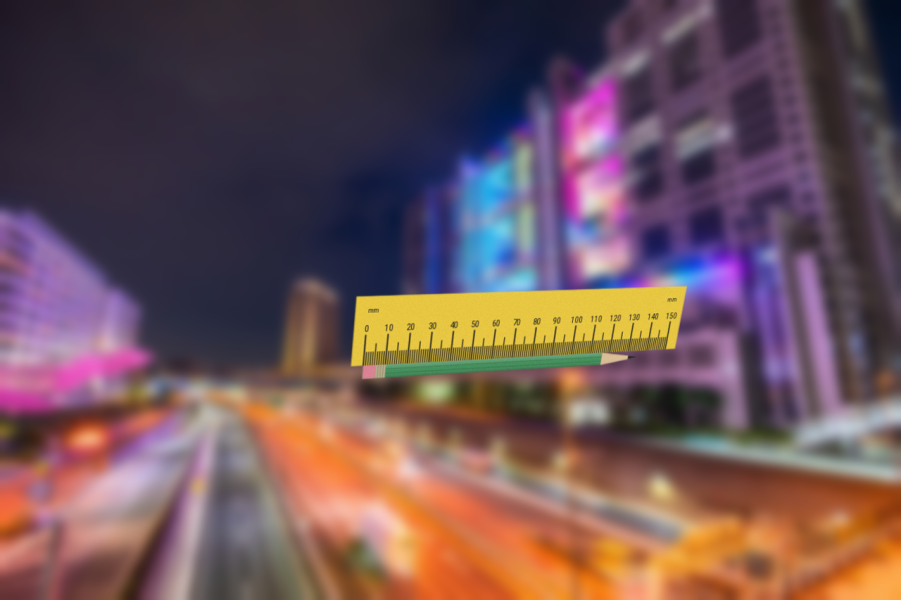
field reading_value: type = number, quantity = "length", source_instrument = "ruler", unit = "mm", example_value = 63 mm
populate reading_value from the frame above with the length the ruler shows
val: 135 mm
